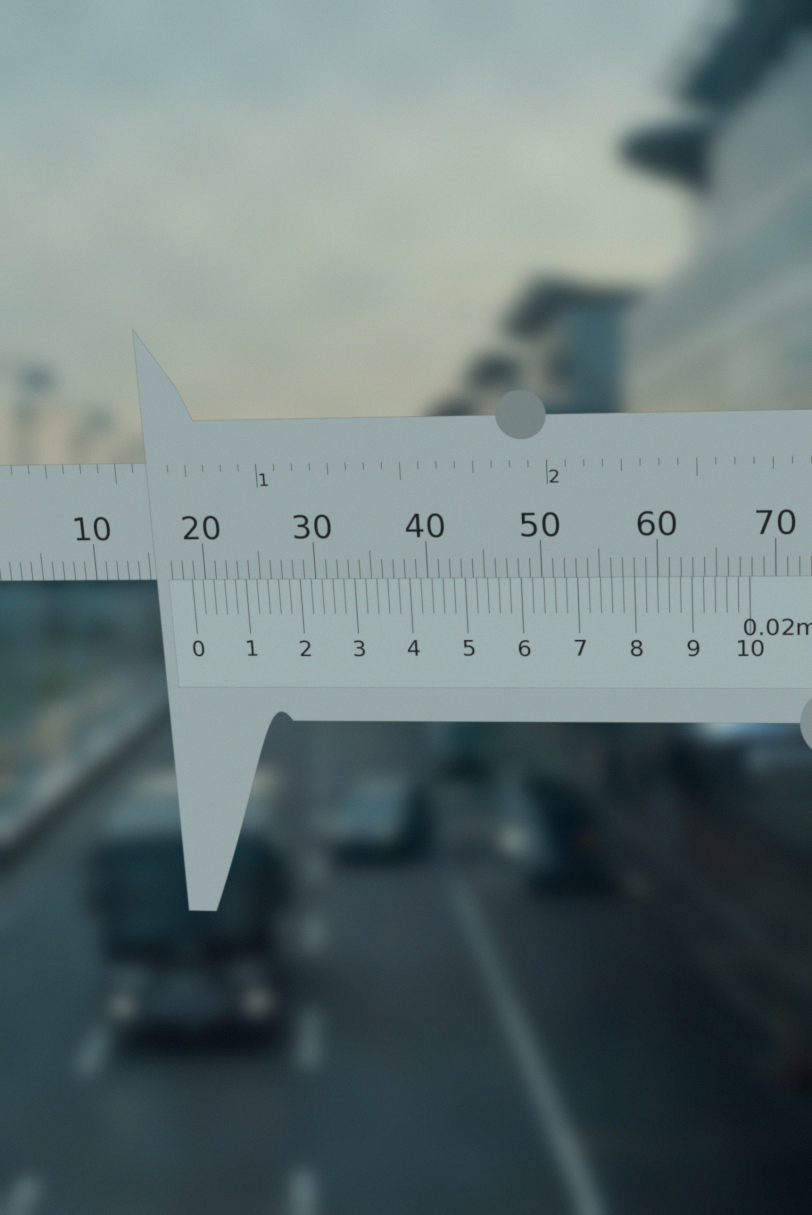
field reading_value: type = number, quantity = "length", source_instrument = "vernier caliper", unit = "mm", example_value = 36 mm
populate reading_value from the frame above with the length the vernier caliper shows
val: 18.8 mm
